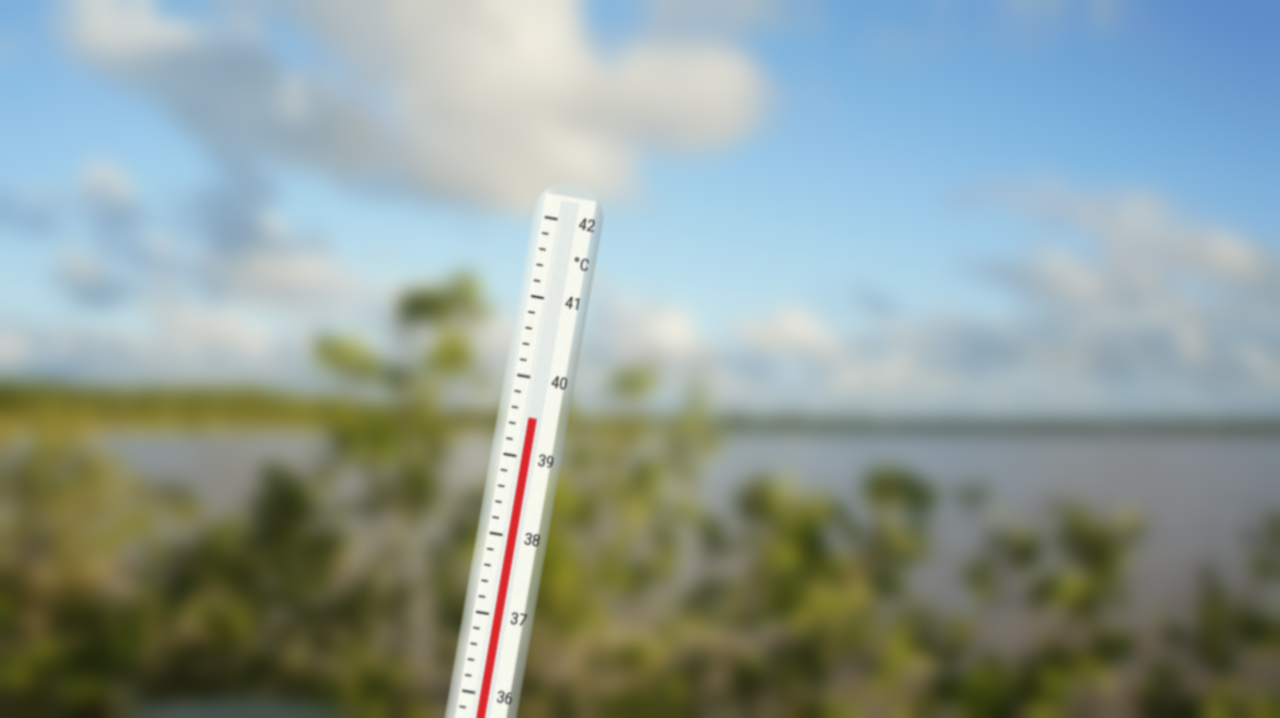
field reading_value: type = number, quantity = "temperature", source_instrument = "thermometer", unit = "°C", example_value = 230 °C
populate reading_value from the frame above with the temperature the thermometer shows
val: 39.5 °C
